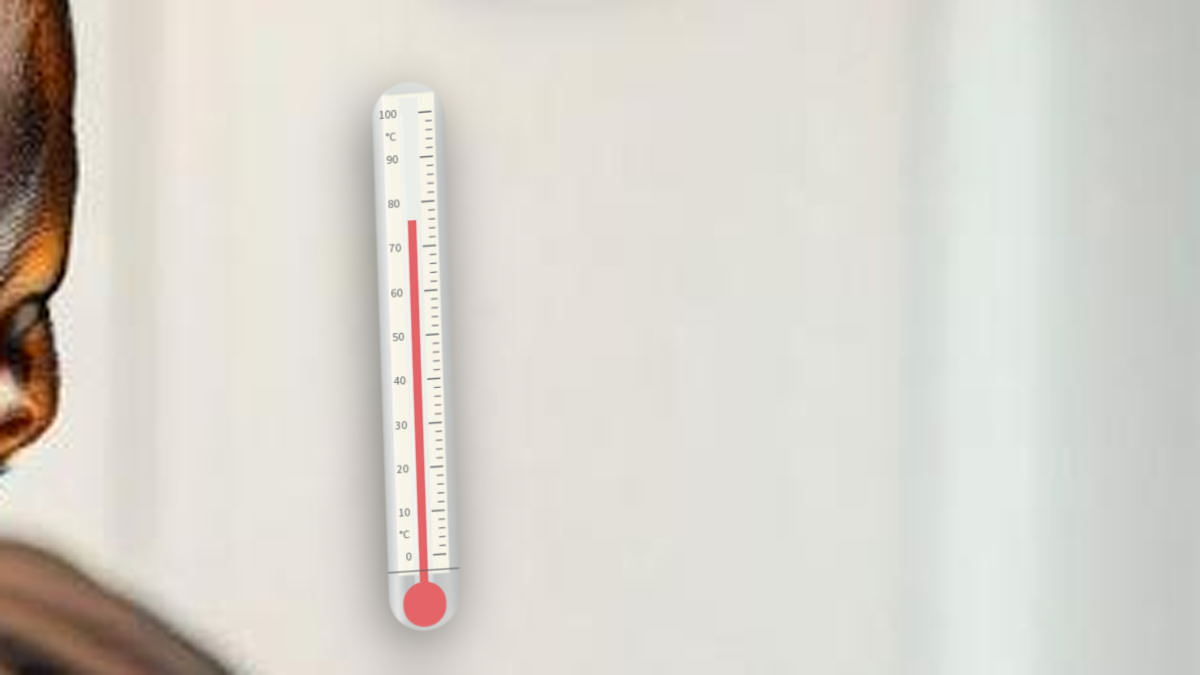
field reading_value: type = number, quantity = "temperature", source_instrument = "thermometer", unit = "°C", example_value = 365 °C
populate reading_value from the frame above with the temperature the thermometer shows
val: 76 °C
